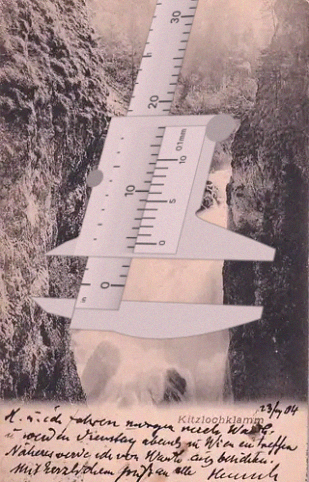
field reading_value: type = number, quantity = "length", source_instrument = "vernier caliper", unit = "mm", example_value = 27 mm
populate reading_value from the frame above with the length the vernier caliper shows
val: 4.4 mm
